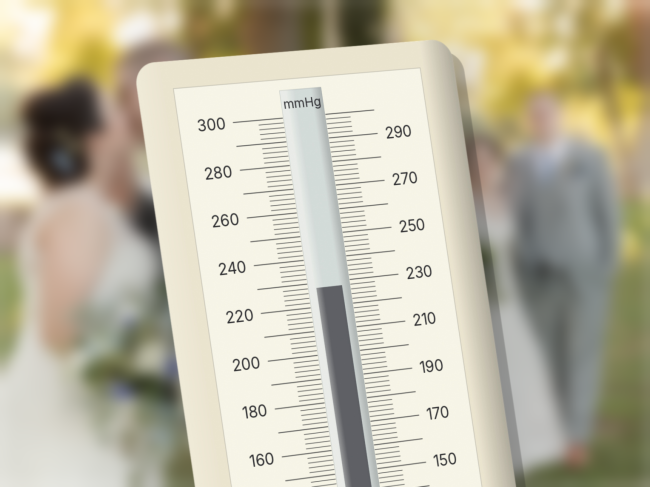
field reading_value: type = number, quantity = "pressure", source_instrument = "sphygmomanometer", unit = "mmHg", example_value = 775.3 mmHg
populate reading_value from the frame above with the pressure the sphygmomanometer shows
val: 228 mmHg
